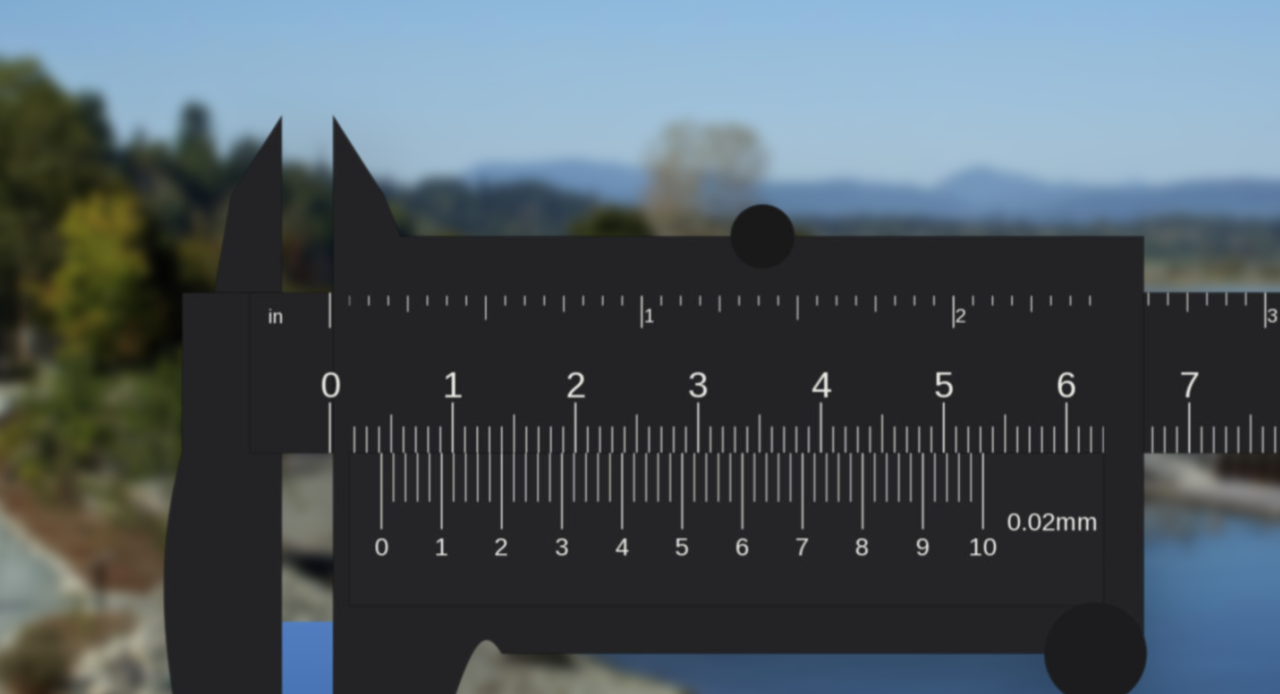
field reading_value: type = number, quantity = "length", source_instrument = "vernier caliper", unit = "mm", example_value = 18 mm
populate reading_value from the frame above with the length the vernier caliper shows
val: 4.2 mm
